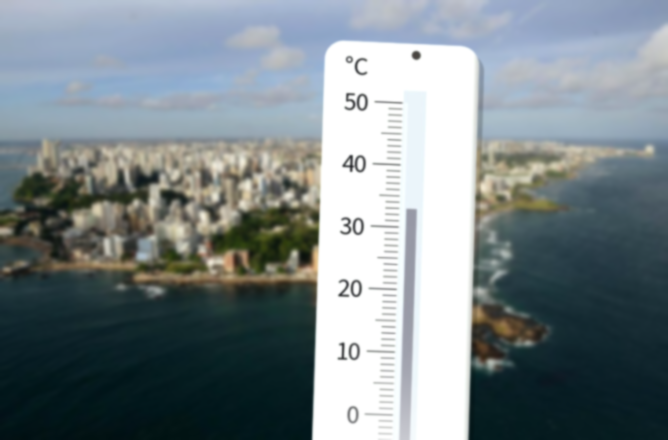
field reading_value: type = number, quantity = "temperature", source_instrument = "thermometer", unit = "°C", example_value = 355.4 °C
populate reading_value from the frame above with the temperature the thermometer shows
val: 33 °C
